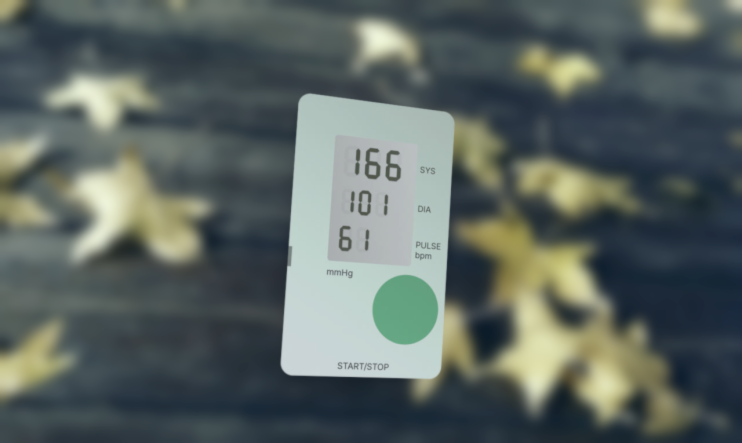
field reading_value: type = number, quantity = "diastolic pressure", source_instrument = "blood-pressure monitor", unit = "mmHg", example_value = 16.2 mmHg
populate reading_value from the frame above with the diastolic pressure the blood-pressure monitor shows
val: 101 mmHg
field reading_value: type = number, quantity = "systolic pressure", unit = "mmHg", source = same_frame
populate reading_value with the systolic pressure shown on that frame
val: 166 mmHg
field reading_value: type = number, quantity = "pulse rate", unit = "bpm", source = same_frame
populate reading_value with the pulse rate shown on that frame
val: 61 bpm
